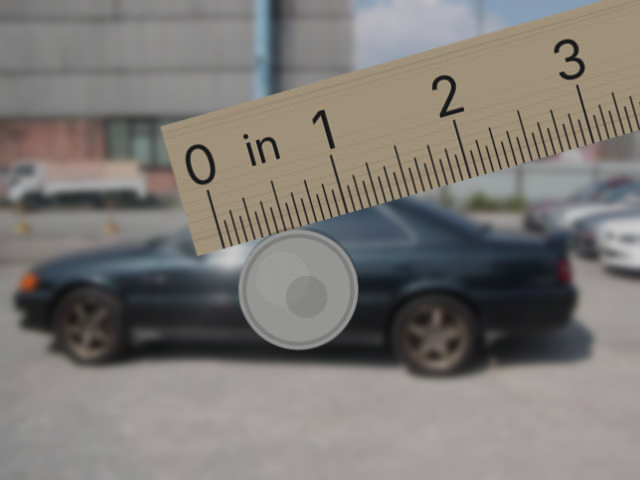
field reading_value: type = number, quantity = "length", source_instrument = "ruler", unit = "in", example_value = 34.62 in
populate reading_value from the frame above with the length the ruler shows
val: 0.9375 in
